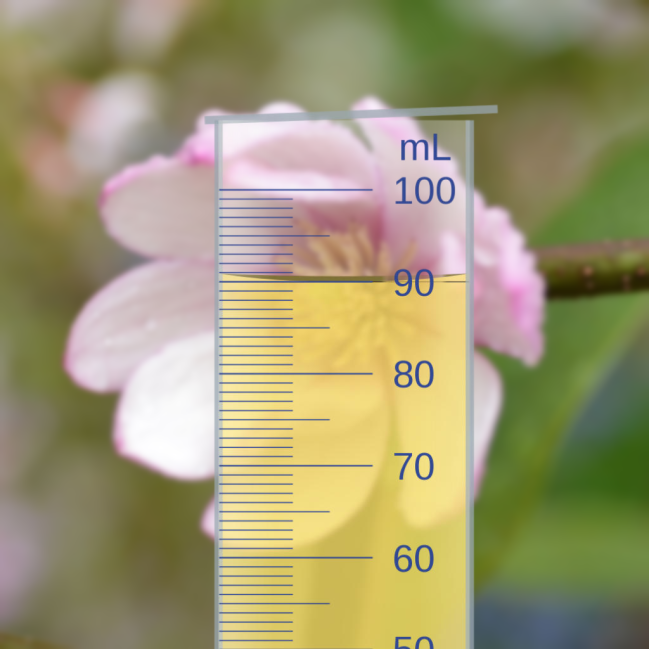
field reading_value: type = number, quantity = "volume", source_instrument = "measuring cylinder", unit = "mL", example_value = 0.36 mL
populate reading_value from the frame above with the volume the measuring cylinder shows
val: 90 mL
